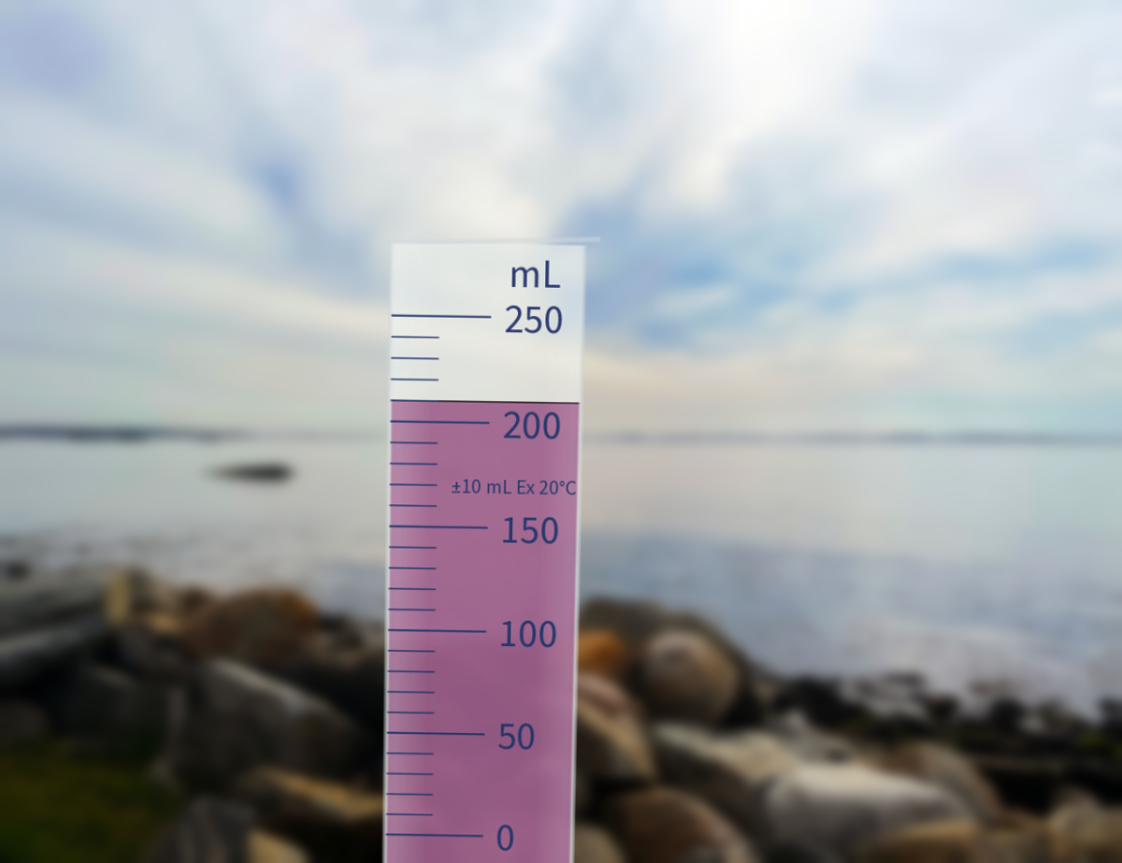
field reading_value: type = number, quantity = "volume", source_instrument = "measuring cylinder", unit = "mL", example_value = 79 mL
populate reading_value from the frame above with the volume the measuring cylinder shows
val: 210 mL
